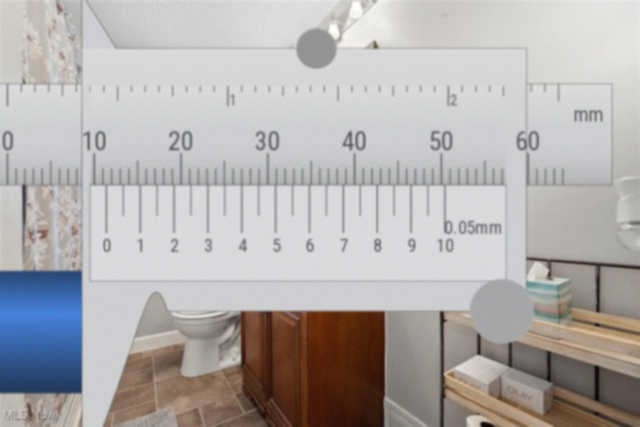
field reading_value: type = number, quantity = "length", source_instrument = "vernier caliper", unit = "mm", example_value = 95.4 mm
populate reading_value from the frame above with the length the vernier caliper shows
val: 11.4 mm
